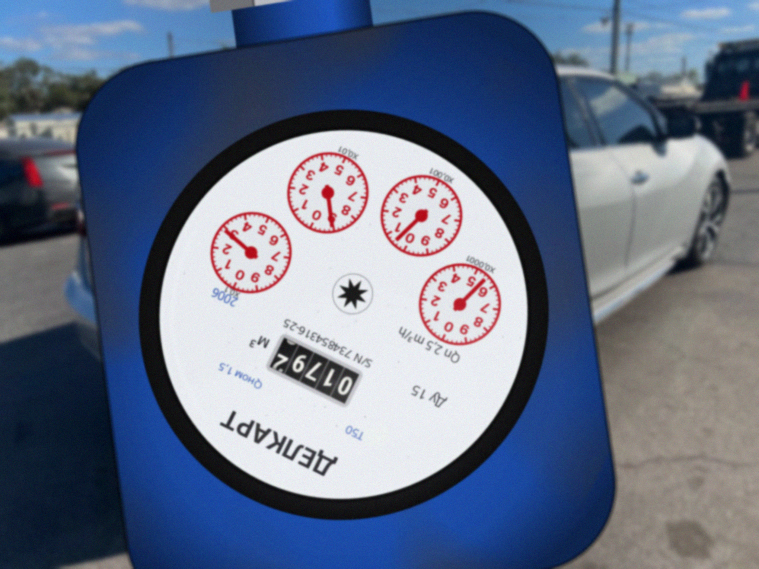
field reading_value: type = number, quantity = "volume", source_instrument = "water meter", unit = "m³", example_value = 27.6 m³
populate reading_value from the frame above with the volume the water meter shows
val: 1792.2905 m³
